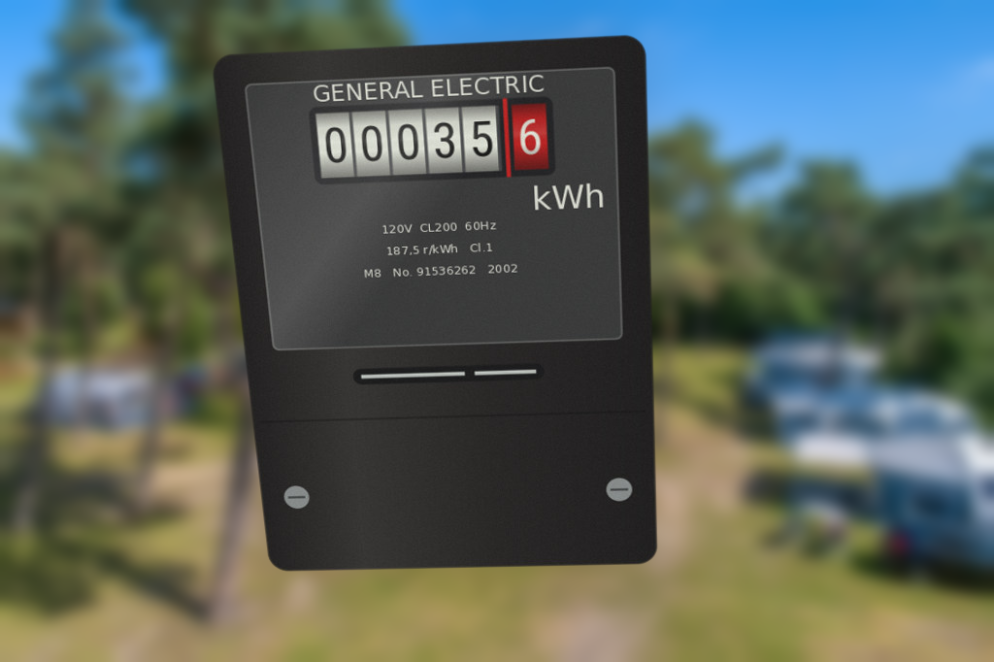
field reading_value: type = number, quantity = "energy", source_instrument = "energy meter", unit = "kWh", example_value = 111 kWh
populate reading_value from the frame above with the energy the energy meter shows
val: 35.6 kWh
